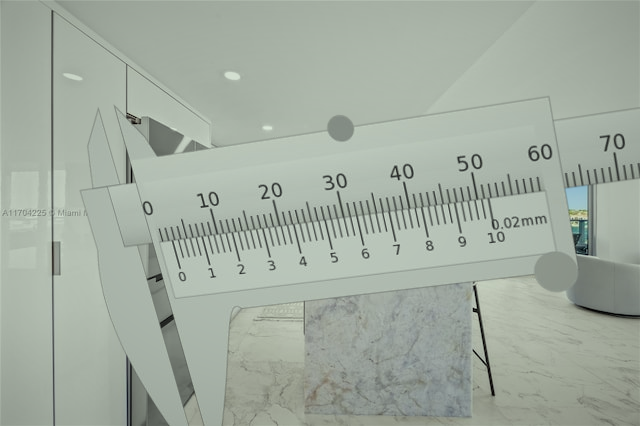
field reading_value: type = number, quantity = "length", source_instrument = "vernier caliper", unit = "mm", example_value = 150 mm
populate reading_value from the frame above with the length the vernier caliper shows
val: 2.6 mm
